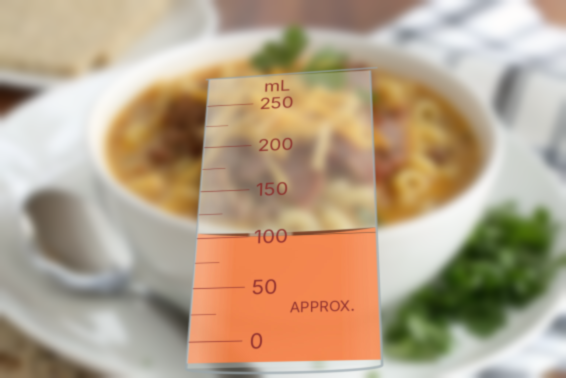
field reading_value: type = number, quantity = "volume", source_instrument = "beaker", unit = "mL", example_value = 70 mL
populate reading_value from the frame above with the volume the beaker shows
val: 100 mL
